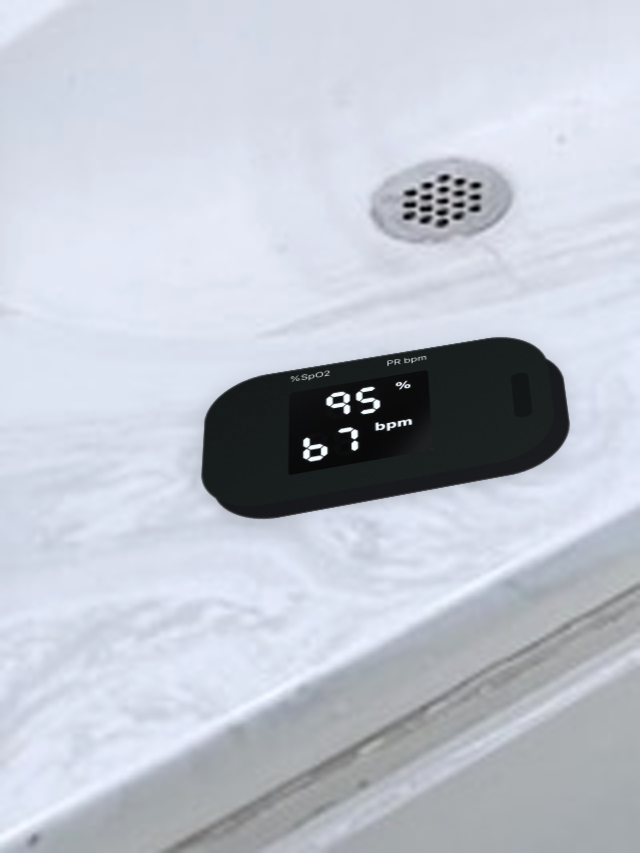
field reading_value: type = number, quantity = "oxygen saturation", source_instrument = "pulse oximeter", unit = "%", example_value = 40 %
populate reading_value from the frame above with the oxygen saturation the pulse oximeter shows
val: 95 %
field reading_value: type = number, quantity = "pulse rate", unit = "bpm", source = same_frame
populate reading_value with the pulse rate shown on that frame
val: 67 bpm
